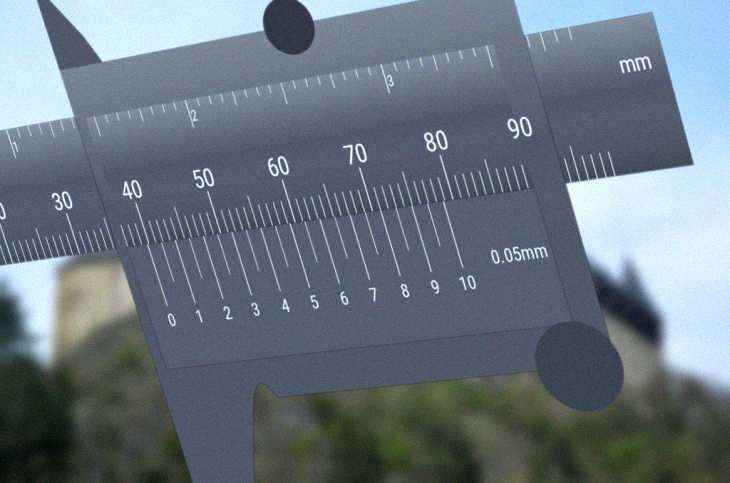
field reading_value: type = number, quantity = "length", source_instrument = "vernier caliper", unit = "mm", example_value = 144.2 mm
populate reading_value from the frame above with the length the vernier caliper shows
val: 39.8 mm
